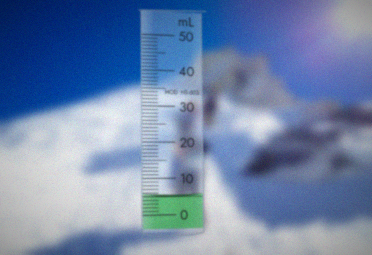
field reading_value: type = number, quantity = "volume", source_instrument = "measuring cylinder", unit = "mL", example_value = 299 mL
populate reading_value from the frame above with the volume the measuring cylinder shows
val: 5 mL
